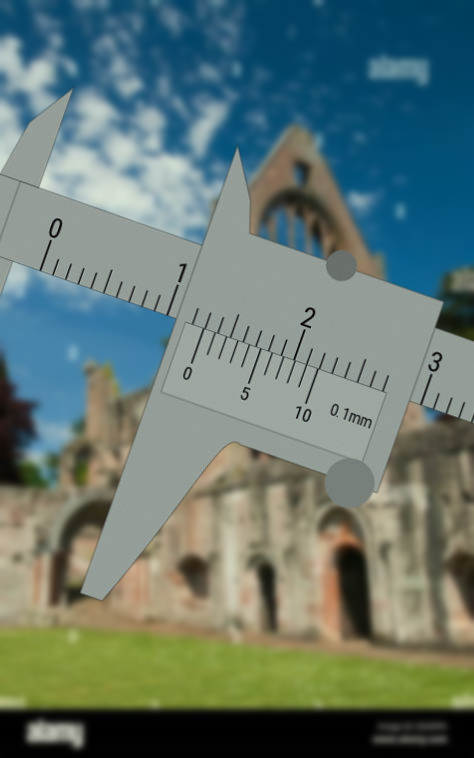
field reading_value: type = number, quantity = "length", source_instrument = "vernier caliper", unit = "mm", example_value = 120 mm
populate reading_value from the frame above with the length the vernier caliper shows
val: 12.9 mm
